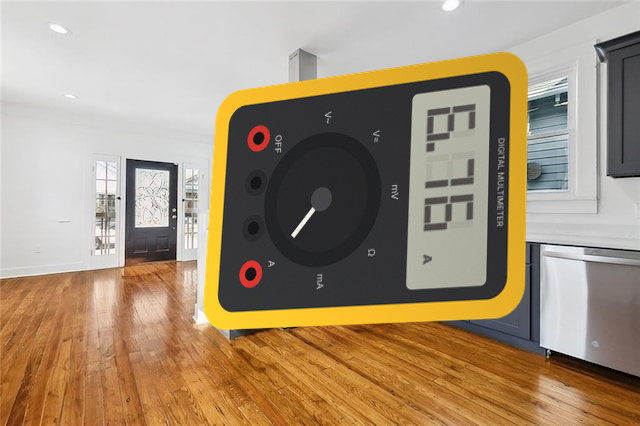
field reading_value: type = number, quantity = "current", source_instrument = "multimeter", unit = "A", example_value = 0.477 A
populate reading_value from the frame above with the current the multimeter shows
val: 6.76 A
